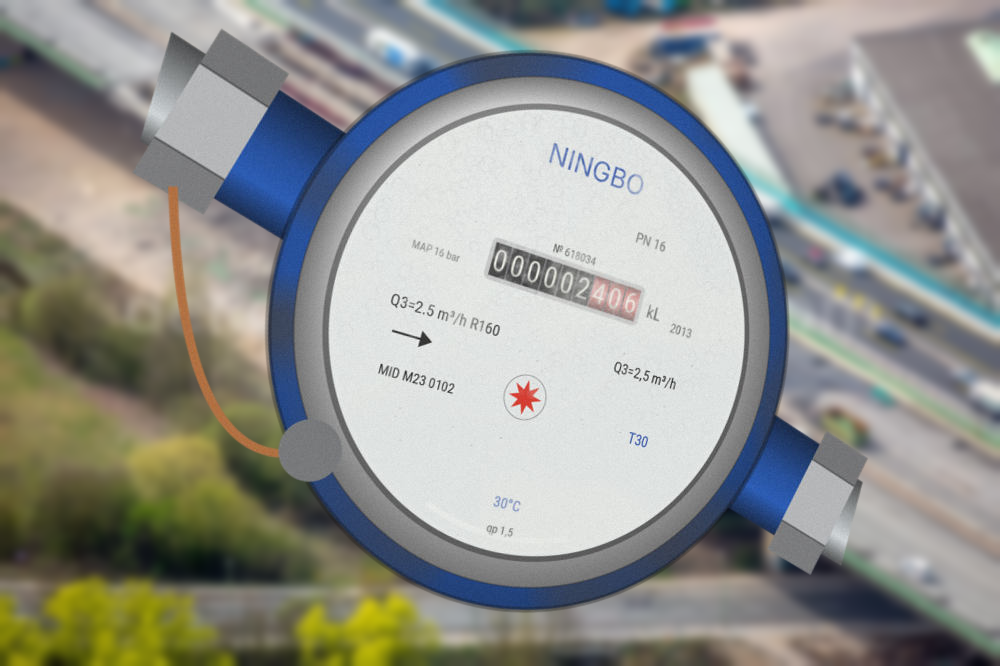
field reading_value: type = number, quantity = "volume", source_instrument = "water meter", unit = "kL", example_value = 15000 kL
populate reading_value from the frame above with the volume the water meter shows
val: 2.406 kL
